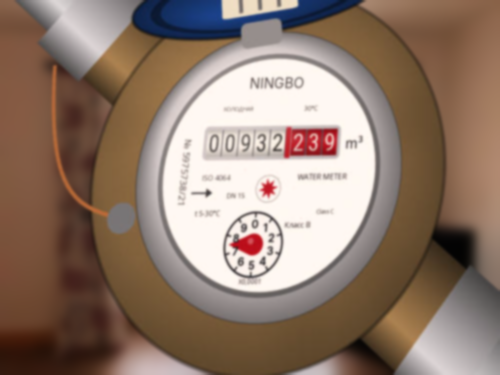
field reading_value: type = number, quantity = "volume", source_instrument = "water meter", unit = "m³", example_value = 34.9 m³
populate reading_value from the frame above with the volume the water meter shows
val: 932.2397 m³
